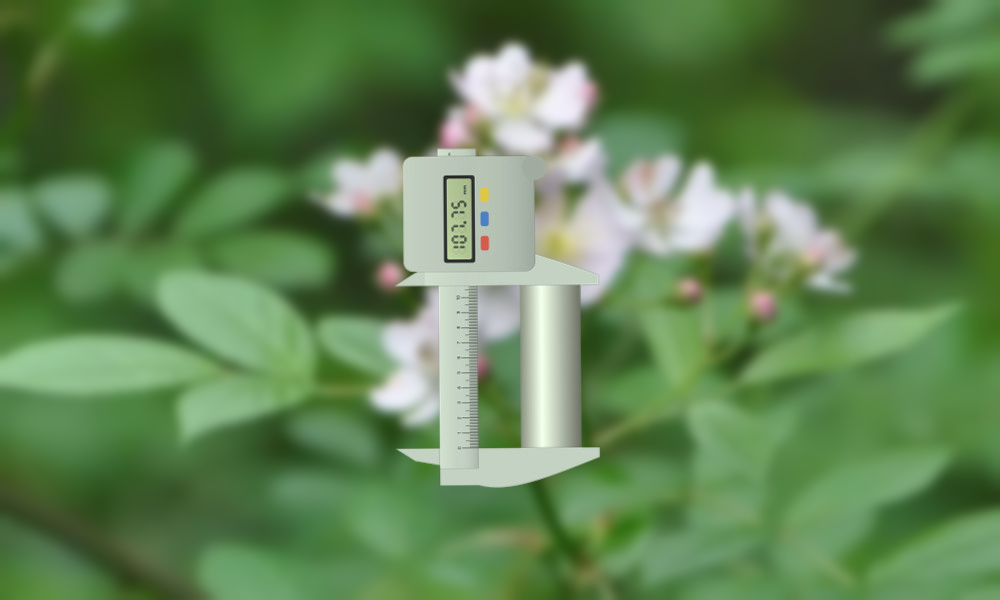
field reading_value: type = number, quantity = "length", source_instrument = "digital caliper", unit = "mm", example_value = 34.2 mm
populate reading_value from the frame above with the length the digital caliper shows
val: 107.75 mm
